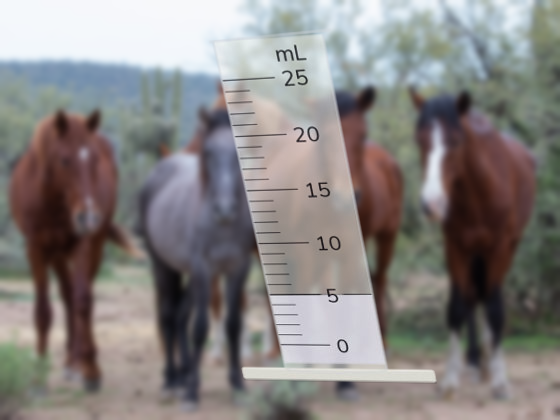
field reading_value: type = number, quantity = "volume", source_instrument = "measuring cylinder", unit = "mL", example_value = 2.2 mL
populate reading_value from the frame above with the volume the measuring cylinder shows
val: 5 mL
